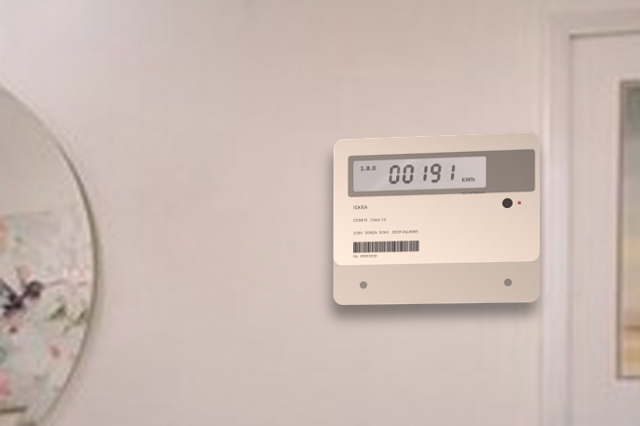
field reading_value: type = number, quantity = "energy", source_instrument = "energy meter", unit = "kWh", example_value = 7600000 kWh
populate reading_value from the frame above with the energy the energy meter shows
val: 191 kWh
